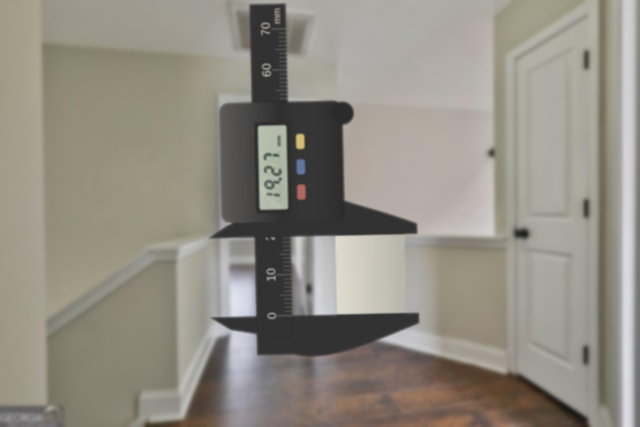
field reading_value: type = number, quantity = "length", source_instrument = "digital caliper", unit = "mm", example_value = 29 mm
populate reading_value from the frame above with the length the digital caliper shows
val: 19.27 mm
